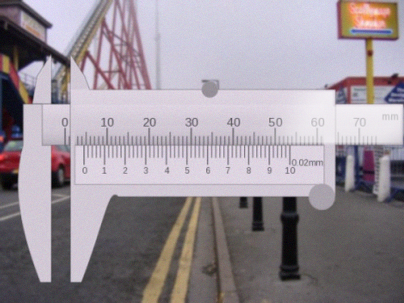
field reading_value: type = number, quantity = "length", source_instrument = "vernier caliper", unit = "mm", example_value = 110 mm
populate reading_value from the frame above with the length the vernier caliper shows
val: 4.5 mm
